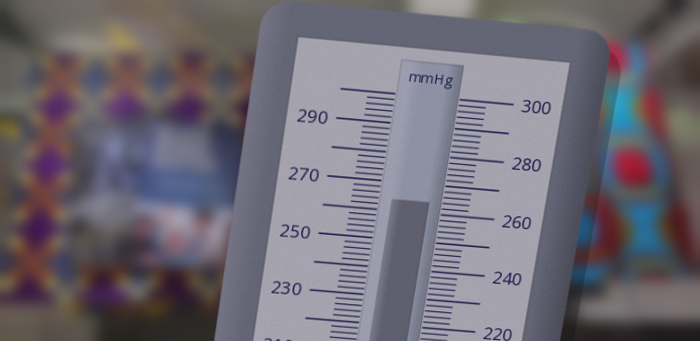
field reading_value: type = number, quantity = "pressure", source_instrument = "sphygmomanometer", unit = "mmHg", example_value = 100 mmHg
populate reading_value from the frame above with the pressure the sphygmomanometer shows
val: 264 mmHg
